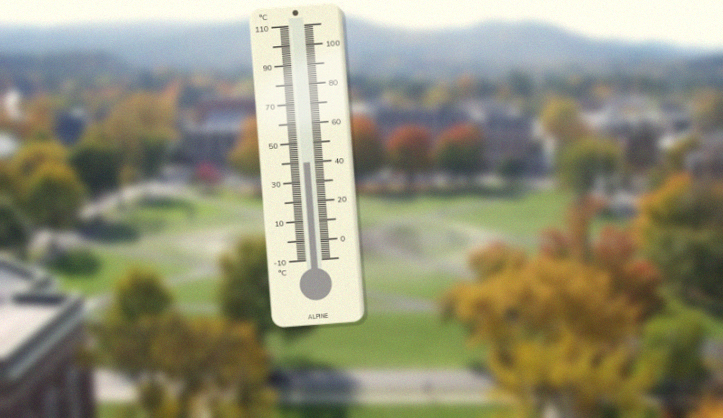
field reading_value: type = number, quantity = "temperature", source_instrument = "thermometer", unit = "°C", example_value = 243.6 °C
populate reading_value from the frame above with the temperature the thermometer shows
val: 40 °C
